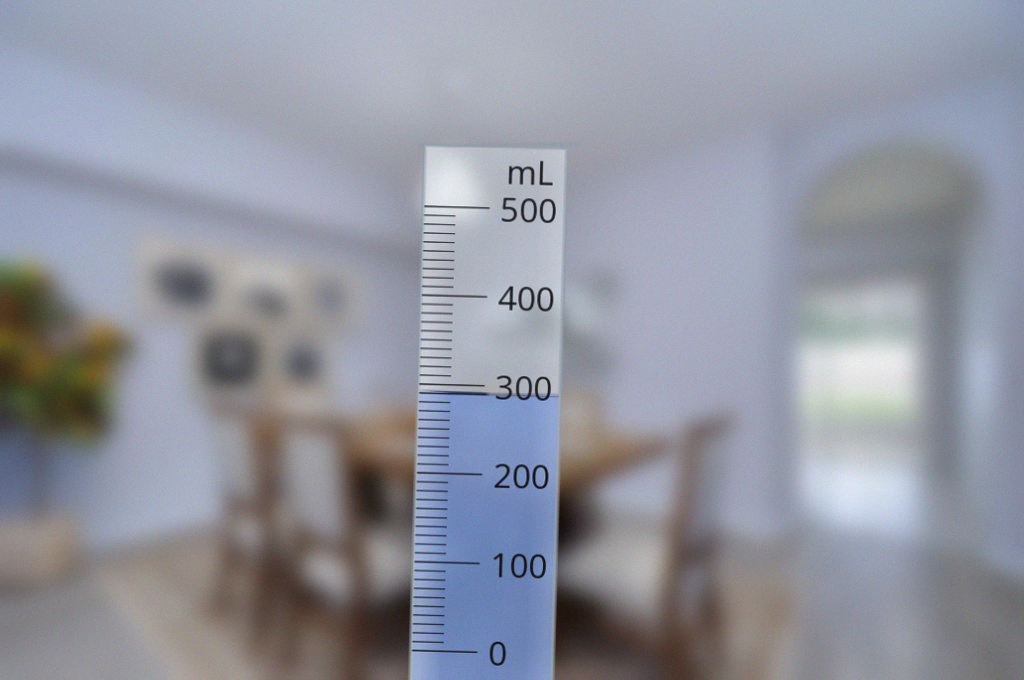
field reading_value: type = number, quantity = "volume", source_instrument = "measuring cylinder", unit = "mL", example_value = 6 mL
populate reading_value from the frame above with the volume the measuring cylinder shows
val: 290 mL
